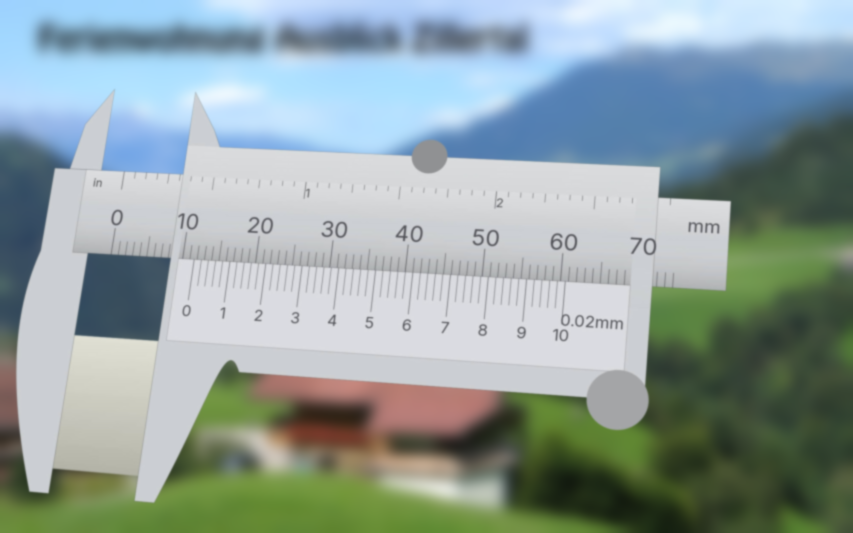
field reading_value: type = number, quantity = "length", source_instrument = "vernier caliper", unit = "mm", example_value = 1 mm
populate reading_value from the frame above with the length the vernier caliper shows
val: 11.6 mm
